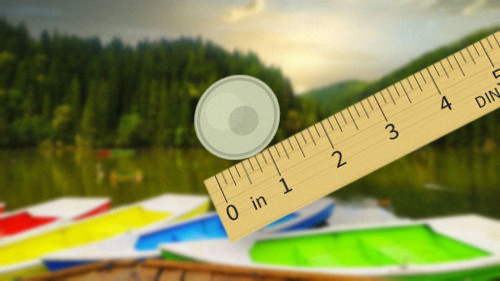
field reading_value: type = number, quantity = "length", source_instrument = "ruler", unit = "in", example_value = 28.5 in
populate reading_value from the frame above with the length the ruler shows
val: 1.5 in
